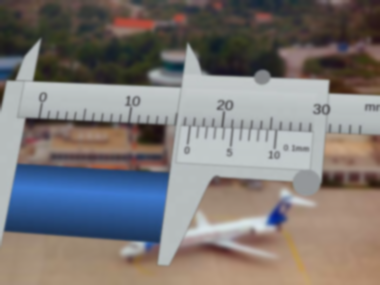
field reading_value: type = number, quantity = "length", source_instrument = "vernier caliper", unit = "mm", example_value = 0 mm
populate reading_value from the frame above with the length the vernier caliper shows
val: 16.6 mm
